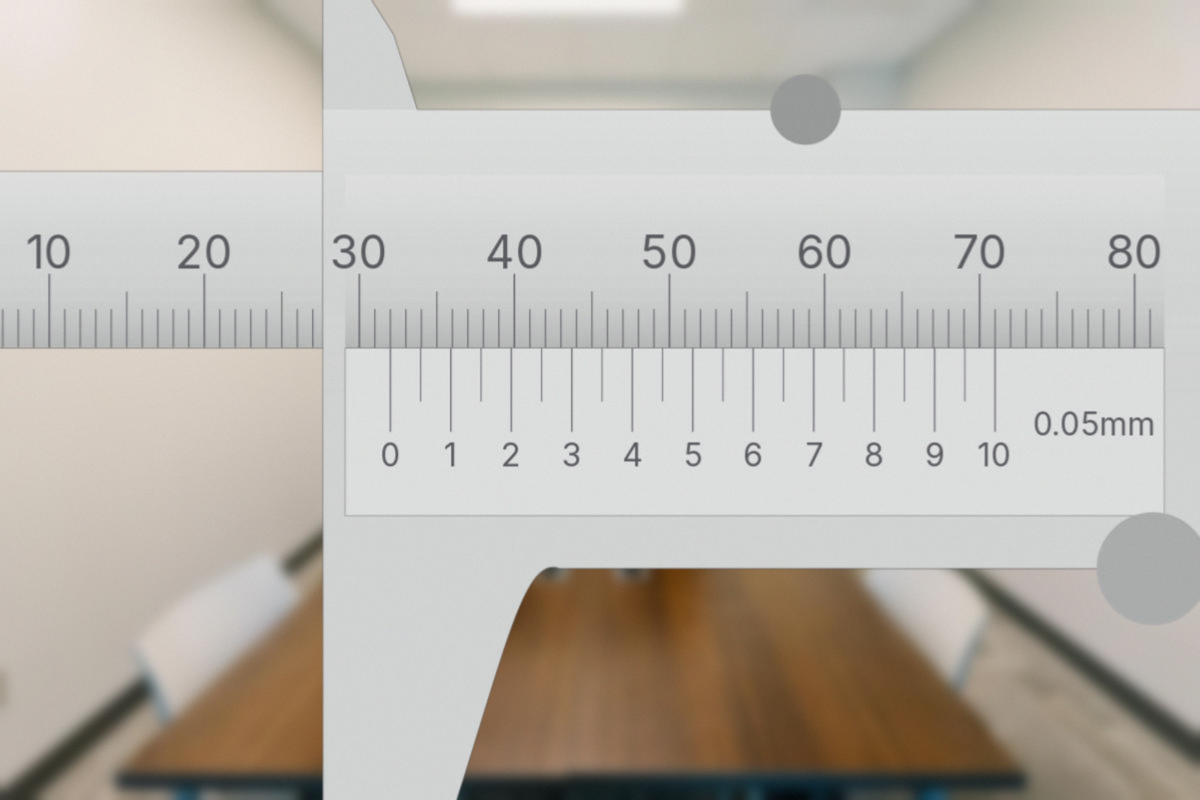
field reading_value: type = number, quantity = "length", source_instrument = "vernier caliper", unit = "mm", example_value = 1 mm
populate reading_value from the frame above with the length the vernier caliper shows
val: 32.0 mm
